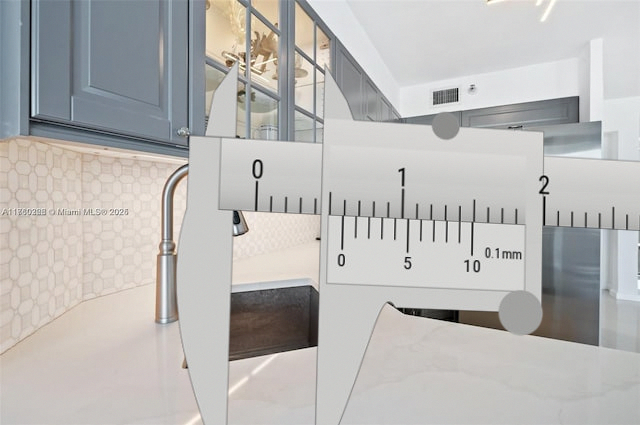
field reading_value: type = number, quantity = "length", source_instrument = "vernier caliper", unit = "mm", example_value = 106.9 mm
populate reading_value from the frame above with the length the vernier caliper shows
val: 5.9 mm
